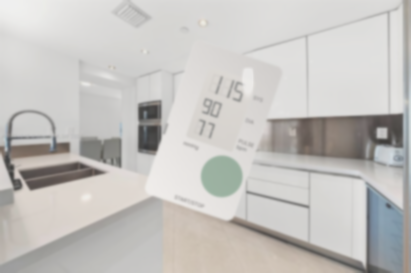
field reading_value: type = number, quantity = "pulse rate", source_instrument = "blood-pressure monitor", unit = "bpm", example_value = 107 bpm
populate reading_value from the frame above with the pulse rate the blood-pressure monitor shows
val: 77 bpm
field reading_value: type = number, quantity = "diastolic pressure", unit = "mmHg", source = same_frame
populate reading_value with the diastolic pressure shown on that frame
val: 90 mmHg
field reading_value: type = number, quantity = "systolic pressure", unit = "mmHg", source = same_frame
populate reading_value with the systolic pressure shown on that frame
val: 115 mmHg
